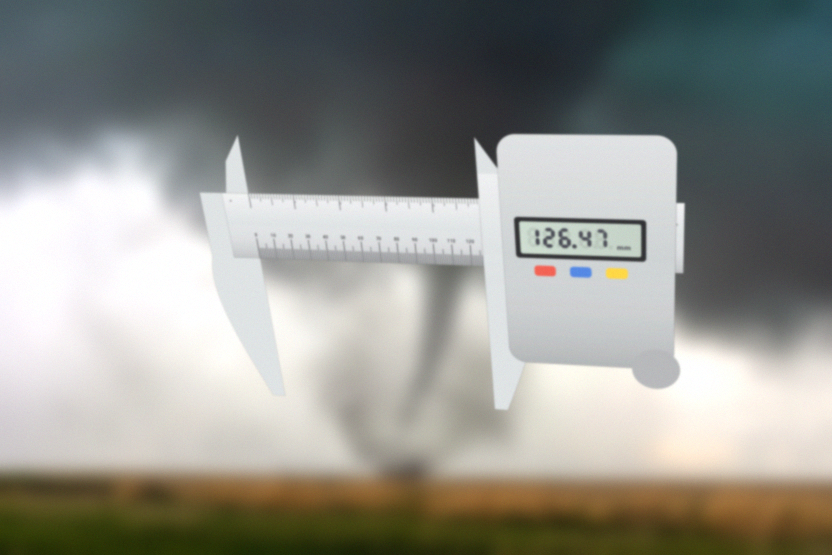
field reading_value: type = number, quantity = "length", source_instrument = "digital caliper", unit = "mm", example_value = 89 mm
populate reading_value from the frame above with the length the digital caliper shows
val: 126.47 mm
